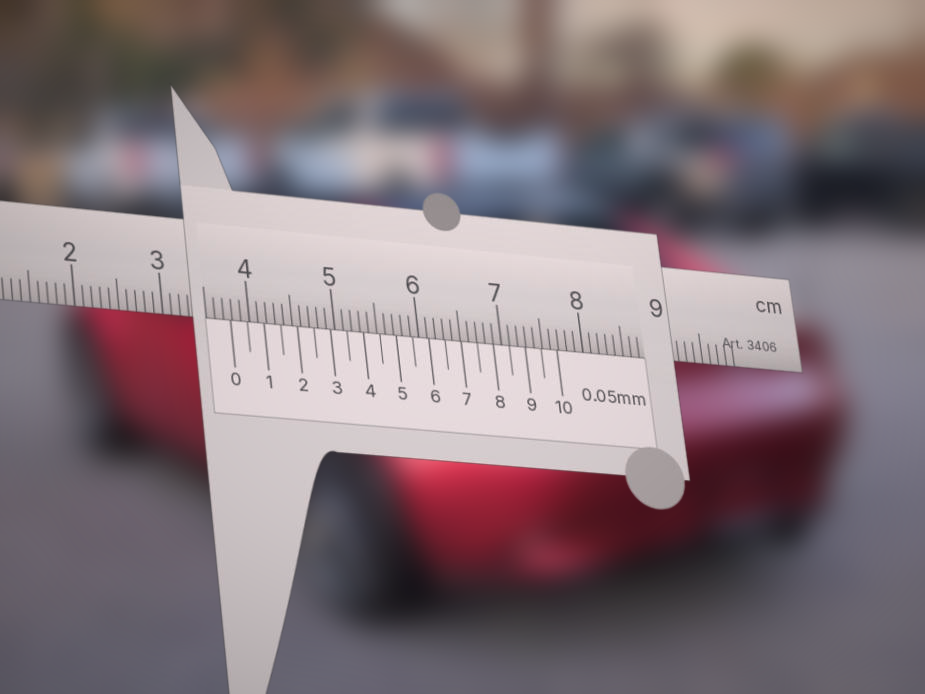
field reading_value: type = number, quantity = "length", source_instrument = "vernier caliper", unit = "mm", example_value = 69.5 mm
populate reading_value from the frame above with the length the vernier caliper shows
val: 37.8 mm
